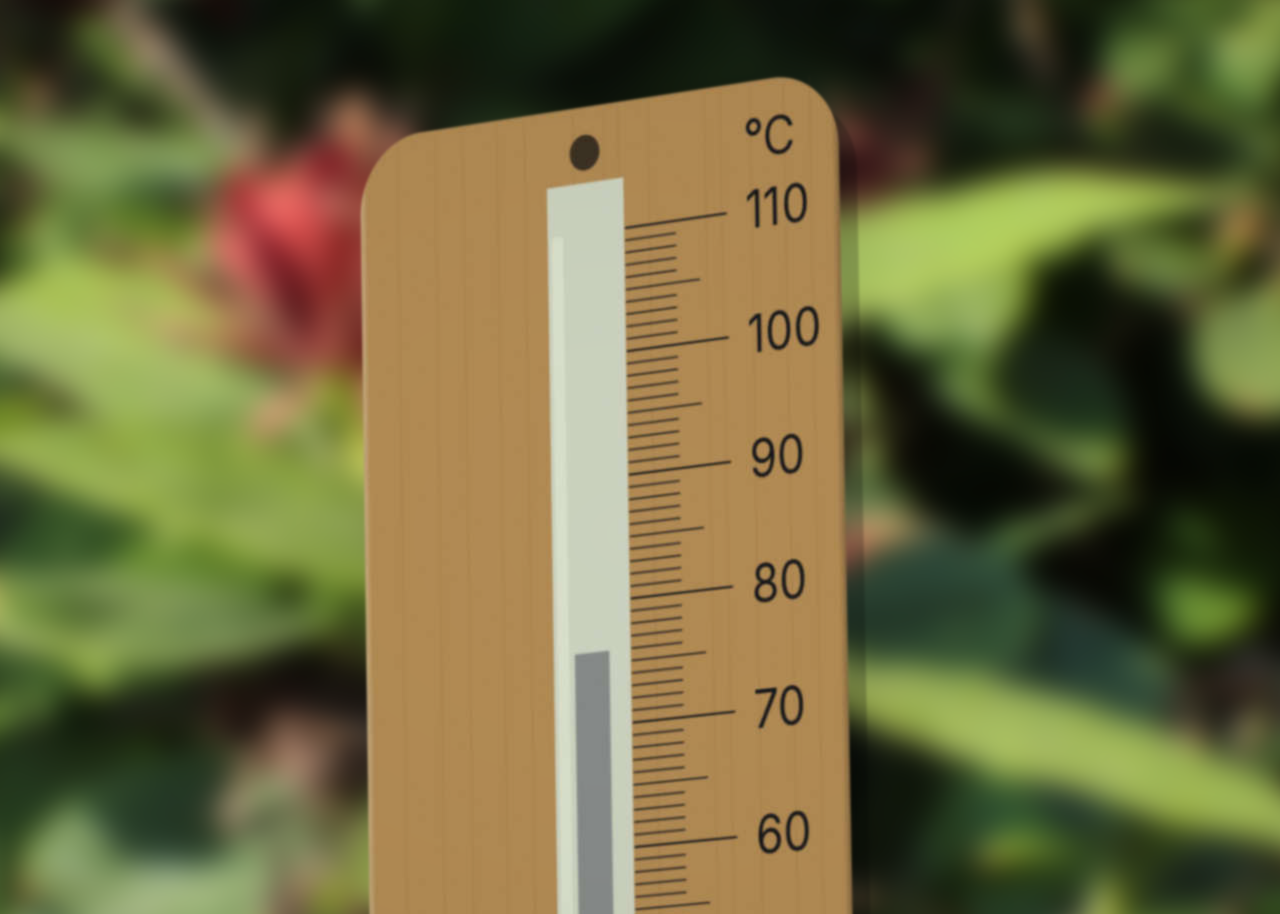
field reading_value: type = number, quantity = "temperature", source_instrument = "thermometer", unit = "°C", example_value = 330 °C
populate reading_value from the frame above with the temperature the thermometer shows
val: 76 °C
